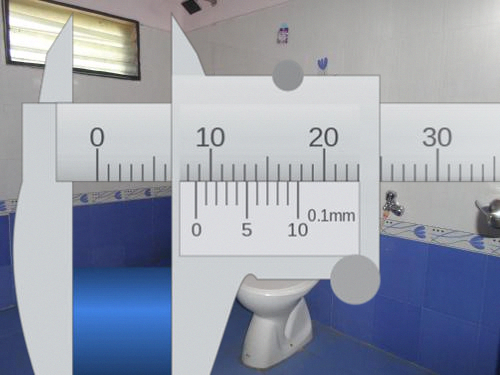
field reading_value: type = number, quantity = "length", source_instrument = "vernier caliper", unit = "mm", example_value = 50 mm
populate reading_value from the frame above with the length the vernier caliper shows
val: 8.7 mm
